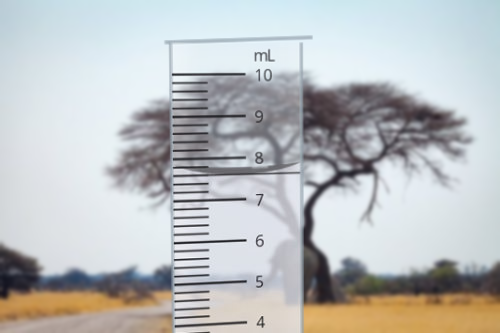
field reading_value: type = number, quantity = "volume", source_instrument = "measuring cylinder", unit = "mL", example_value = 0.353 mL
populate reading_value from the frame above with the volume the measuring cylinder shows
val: 7.6 mL
